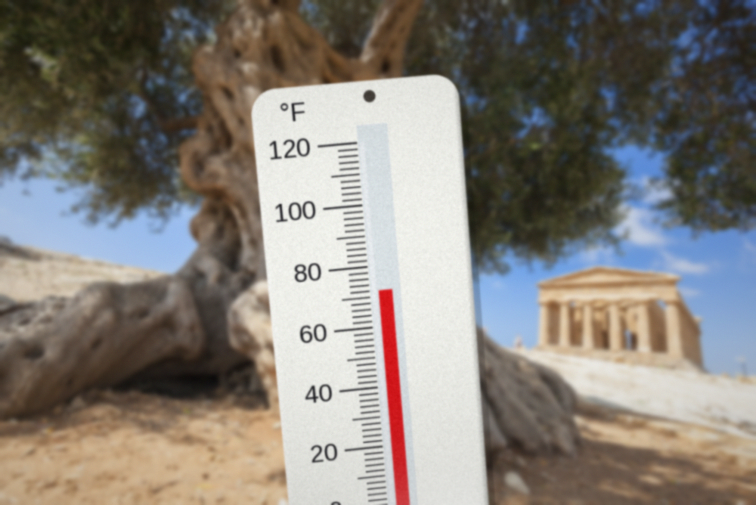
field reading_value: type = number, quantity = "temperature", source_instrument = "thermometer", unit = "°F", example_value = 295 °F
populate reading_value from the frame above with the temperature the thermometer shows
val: 72 °F
